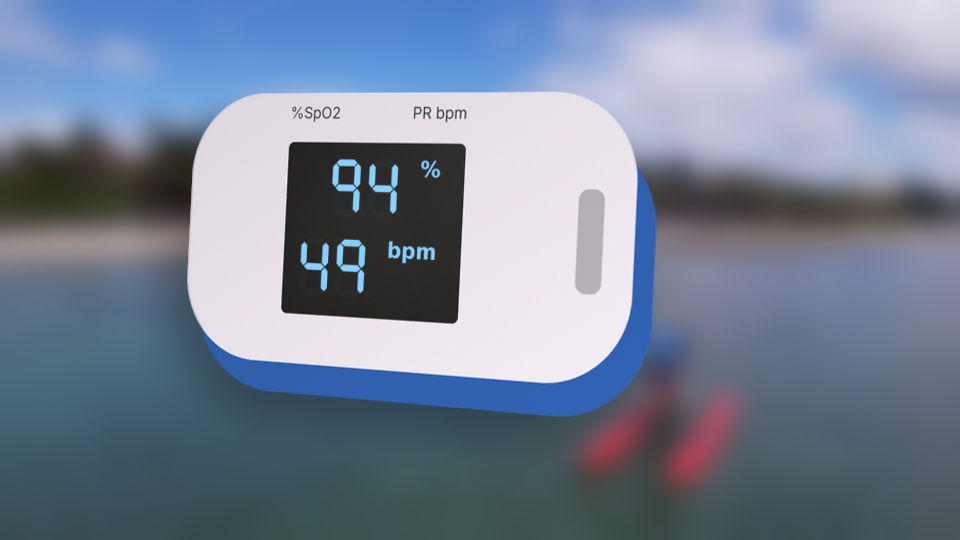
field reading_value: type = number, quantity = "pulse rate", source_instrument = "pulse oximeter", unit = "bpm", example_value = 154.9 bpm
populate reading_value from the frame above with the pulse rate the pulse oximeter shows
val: 49 bpm
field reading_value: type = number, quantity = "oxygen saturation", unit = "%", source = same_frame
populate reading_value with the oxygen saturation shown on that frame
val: 94 %
